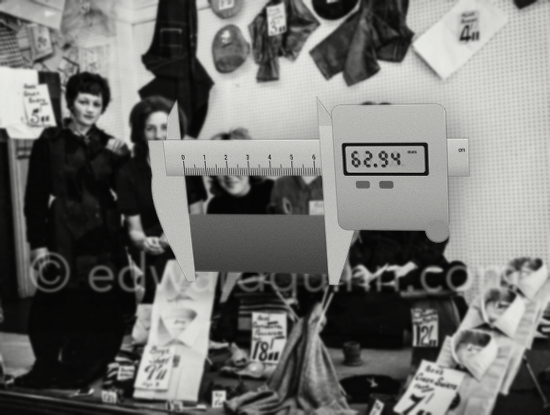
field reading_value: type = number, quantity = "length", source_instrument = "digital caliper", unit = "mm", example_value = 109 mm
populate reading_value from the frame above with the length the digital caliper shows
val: 62.94 mm
